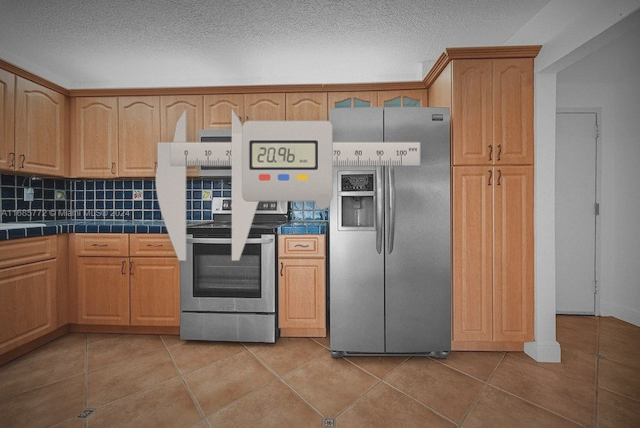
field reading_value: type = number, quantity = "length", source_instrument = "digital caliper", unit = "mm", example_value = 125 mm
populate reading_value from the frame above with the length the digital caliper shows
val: 20.96 mm
